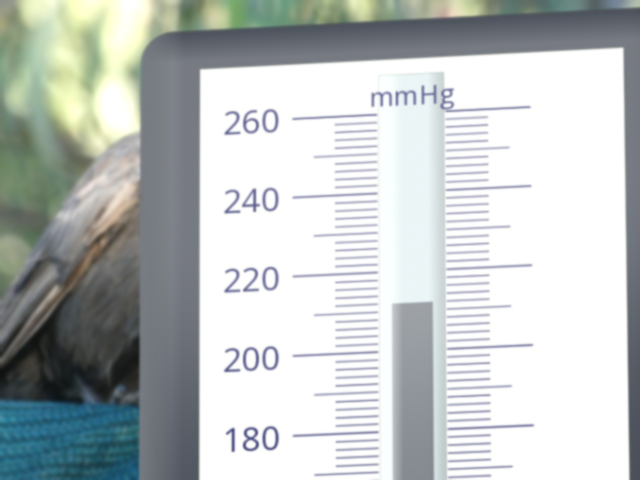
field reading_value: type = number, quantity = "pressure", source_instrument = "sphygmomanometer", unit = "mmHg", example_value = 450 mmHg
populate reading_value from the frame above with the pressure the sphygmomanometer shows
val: 212 mmHg
